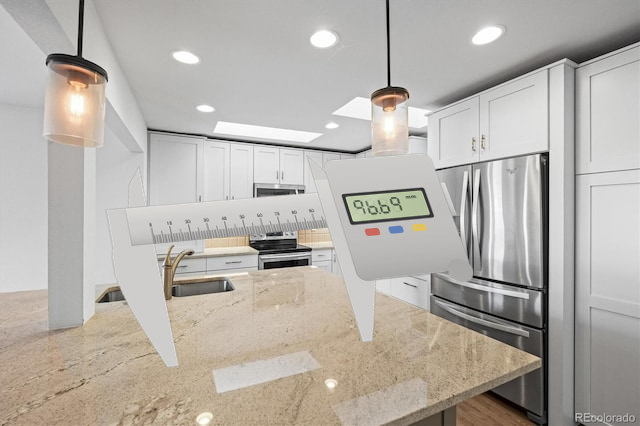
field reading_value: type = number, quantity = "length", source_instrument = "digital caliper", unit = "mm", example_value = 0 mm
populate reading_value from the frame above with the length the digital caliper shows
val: 96.69 mm
